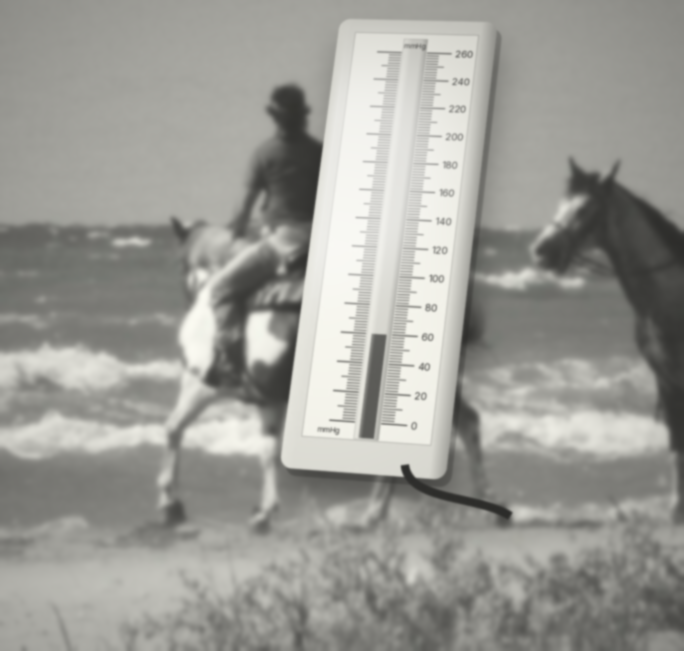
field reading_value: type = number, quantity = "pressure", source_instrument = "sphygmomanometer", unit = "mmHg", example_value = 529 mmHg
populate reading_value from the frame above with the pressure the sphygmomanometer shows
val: 60 mmHg
